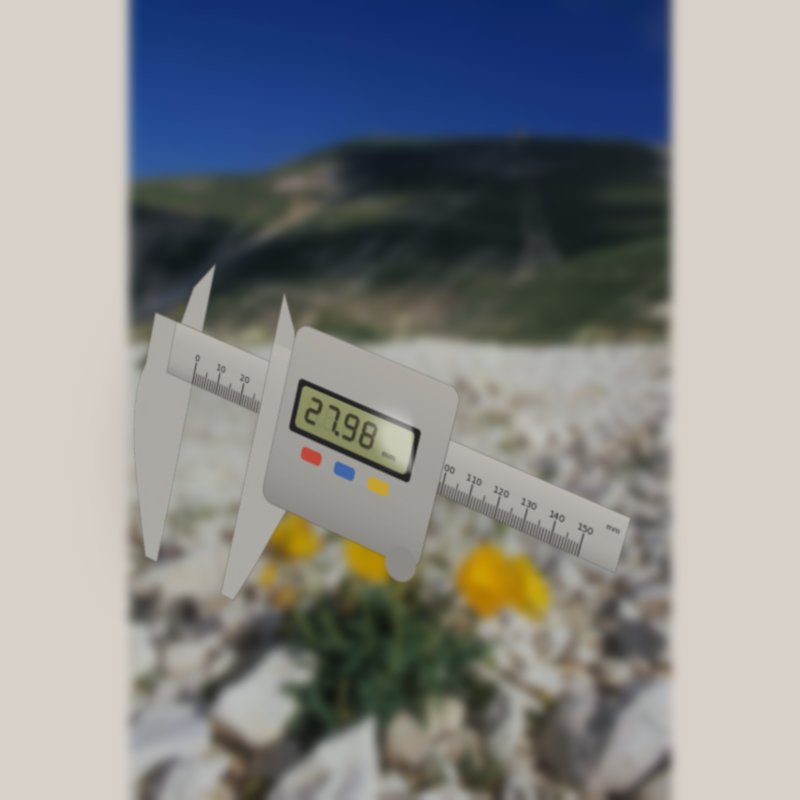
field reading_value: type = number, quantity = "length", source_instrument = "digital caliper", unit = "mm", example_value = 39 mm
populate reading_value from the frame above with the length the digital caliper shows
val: 27.98 mm
